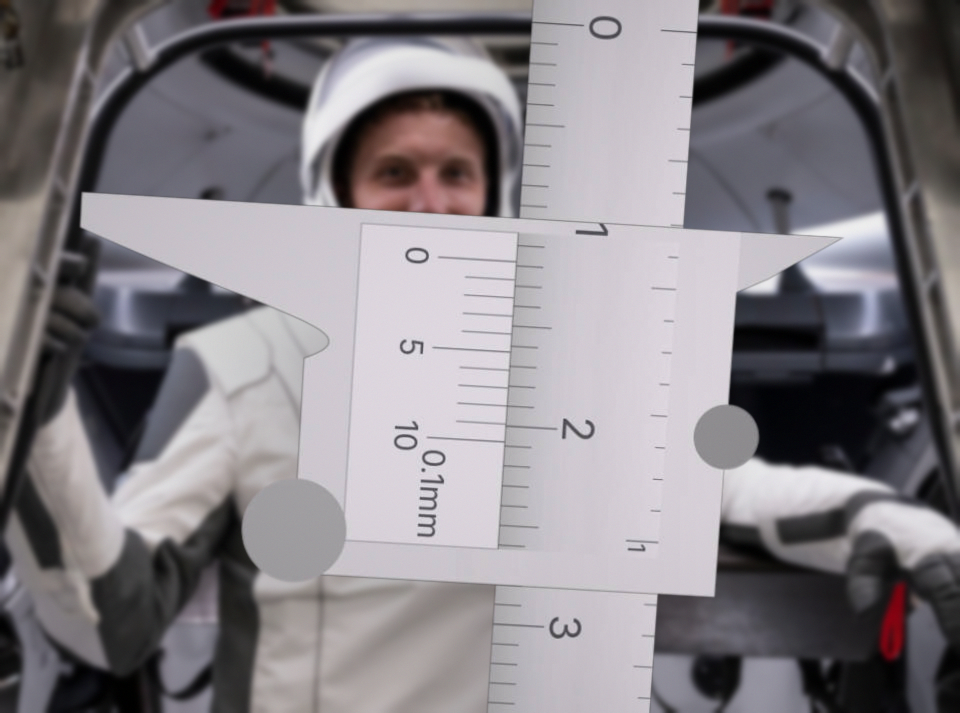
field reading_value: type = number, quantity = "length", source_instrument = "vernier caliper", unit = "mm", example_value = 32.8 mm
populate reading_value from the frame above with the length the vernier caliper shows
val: 11.8 mm
